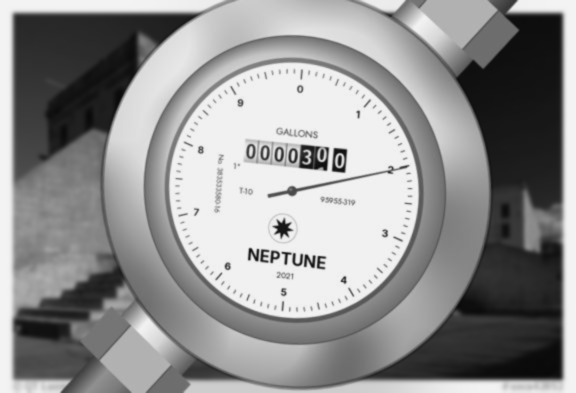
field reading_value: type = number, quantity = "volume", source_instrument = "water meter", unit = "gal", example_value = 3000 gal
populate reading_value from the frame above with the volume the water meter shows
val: 302.0 gal
